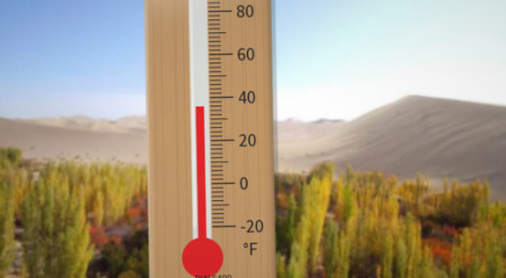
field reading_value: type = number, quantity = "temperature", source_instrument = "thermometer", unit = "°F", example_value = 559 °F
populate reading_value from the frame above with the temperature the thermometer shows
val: 36 °F
